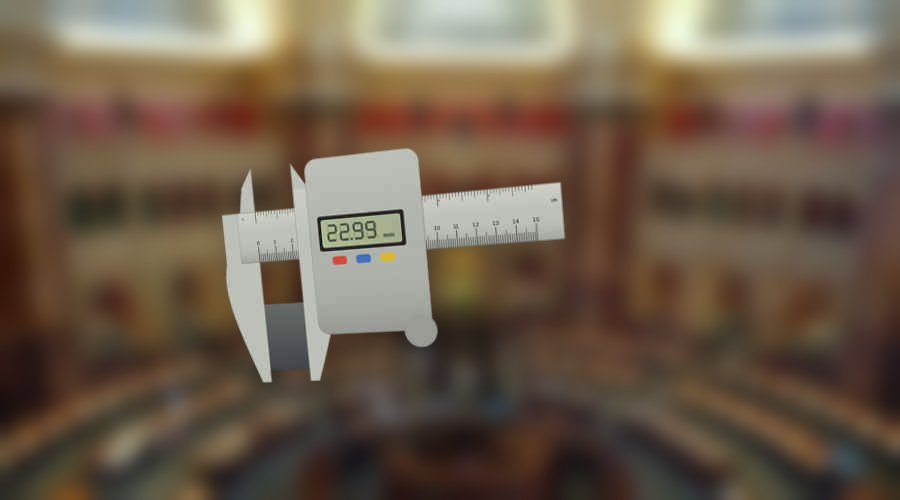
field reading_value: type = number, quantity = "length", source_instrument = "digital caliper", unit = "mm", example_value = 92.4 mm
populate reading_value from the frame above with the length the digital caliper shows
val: 22.99 mm
